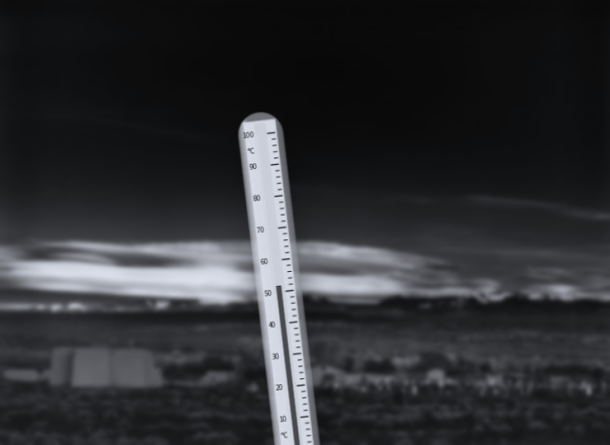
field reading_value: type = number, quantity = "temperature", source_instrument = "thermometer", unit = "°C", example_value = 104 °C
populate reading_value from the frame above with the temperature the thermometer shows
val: 52 °C
